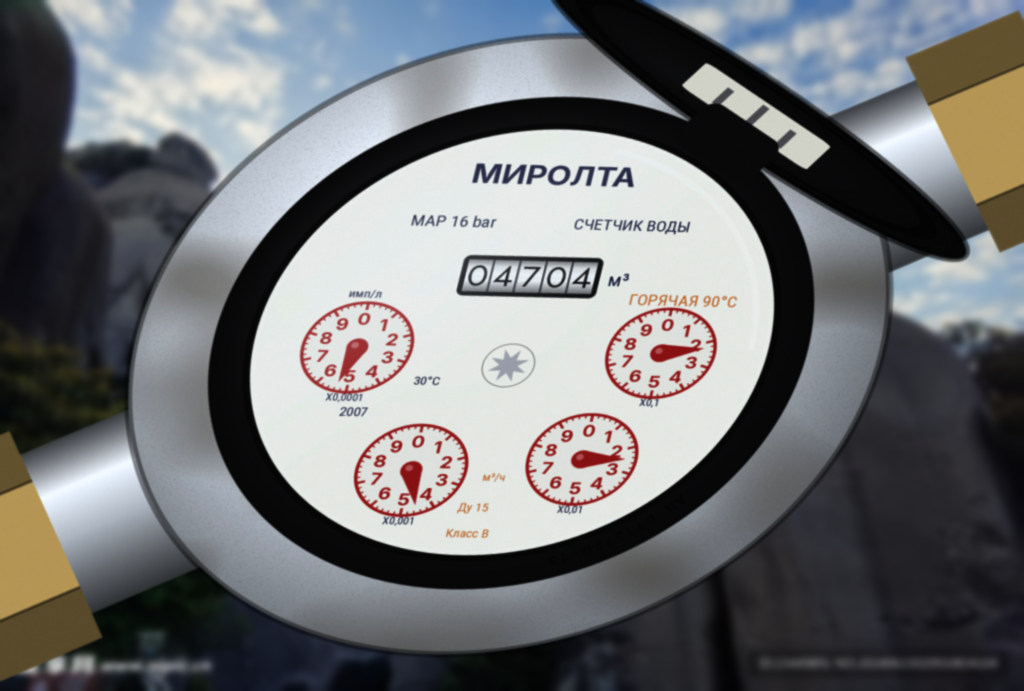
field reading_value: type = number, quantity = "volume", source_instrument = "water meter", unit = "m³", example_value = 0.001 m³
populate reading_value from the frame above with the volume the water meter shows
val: 4704.2245 m³
